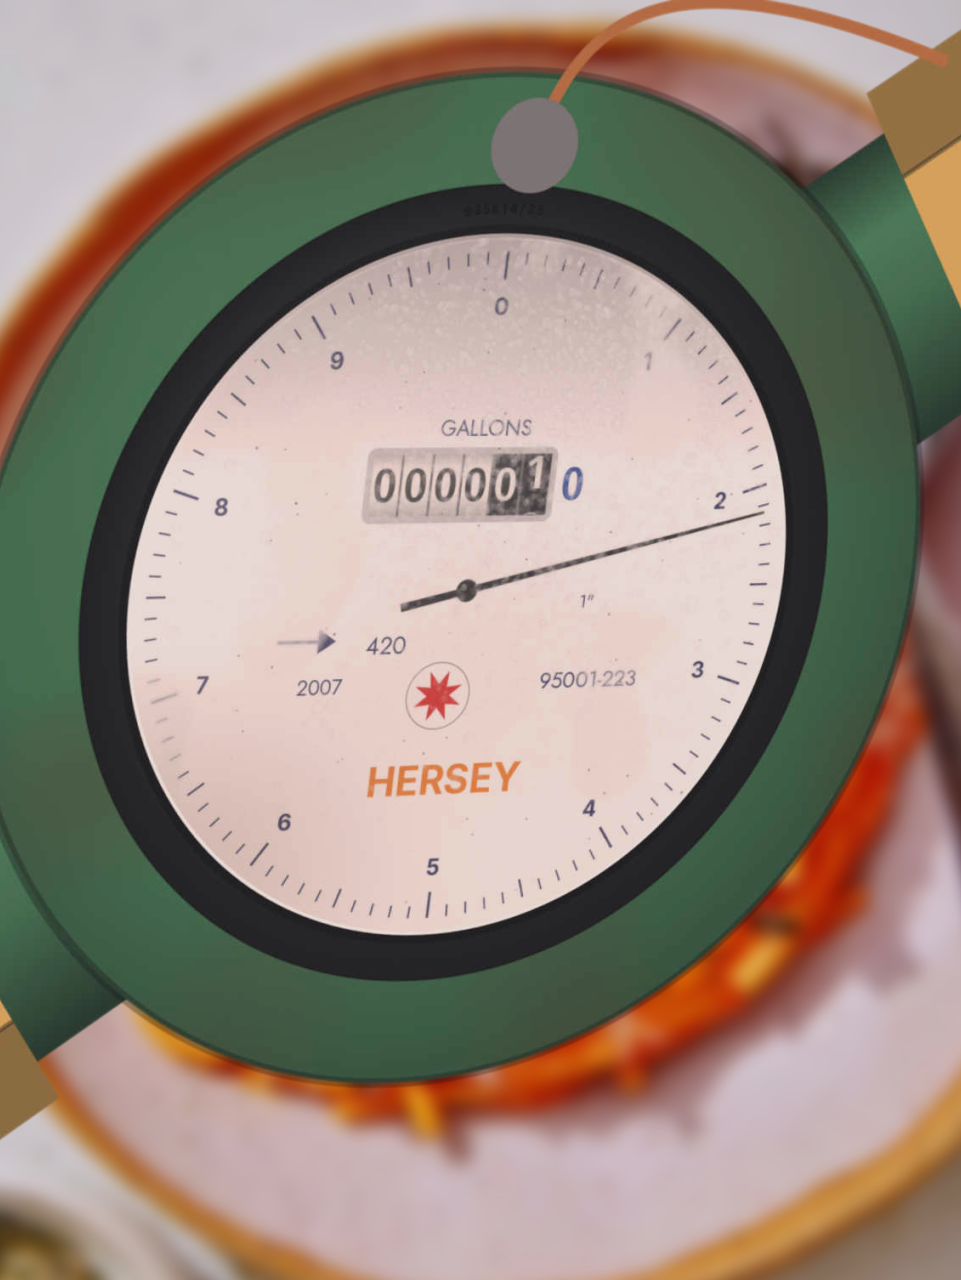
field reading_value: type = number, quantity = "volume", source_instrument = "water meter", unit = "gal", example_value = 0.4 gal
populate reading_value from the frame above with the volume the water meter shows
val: 12.1 gal
